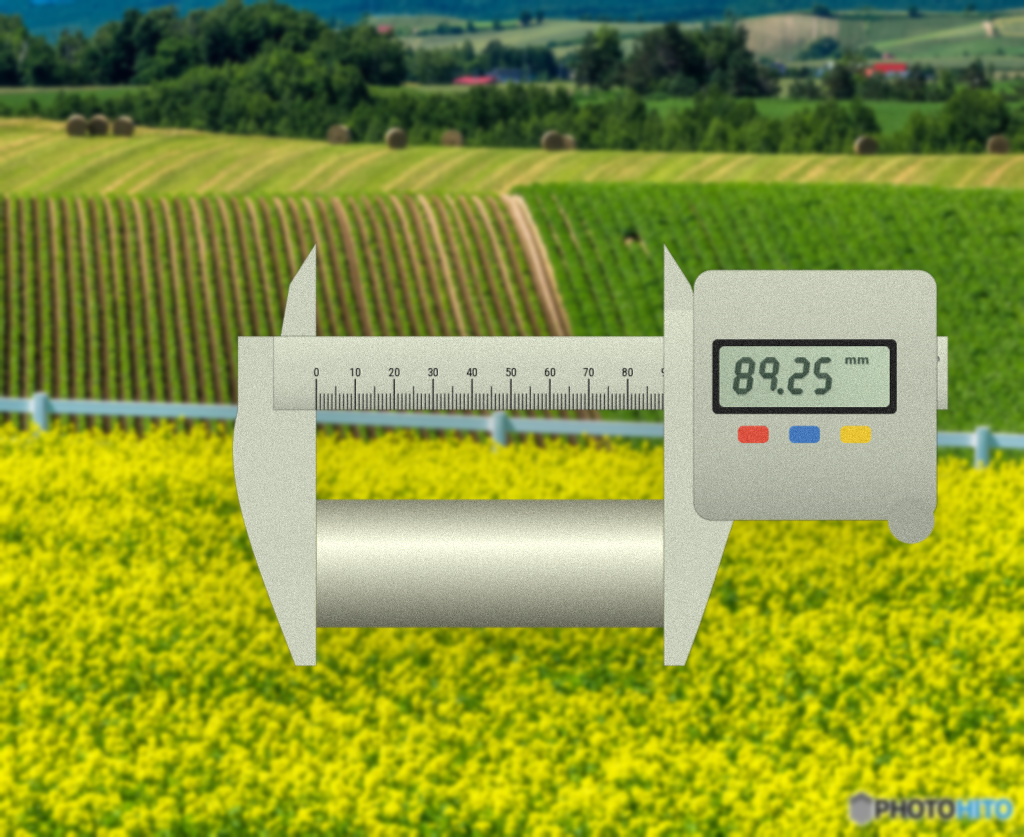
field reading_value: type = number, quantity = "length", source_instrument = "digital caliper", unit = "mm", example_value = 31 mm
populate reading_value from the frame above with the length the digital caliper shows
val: 89.25 mm
